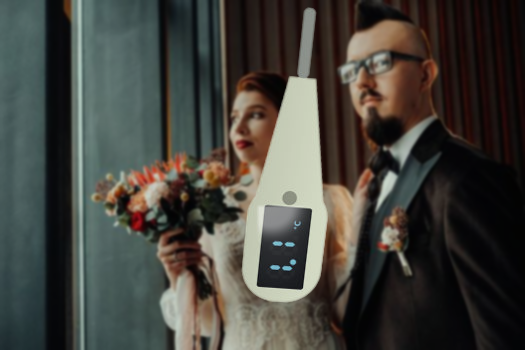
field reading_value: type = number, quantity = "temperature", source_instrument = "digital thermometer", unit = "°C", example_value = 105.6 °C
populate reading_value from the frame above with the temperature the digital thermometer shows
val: 1.1 °C
